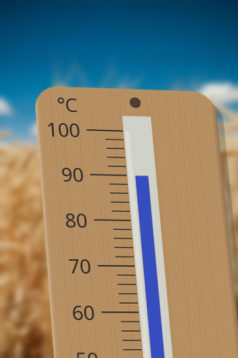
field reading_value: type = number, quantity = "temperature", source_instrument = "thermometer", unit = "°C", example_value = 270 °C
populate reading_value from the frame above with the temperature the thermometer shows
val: 90 °C
